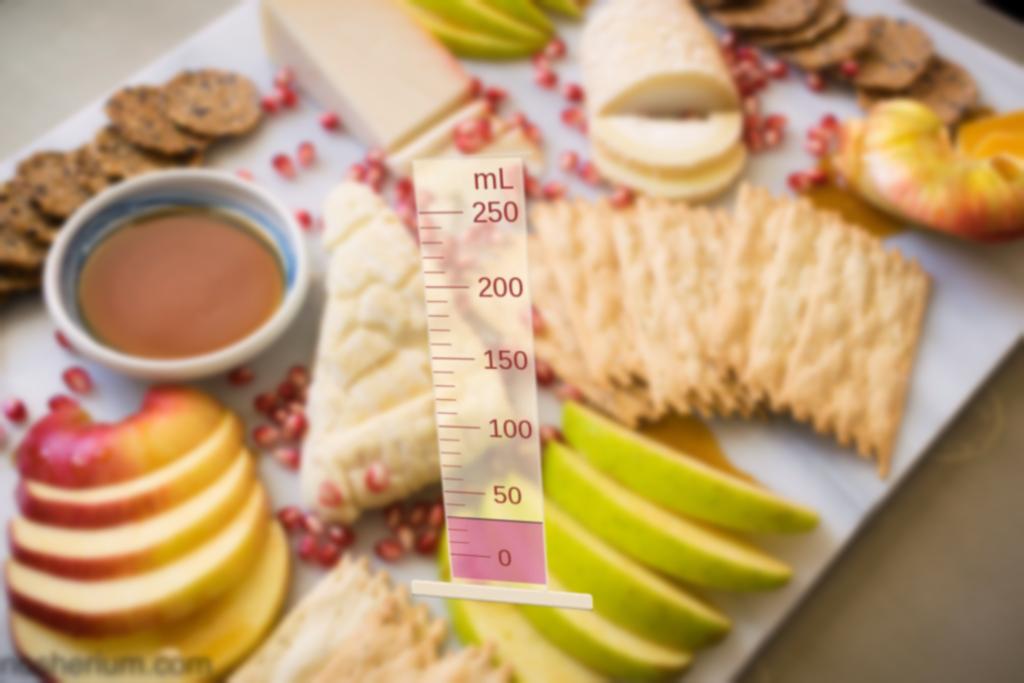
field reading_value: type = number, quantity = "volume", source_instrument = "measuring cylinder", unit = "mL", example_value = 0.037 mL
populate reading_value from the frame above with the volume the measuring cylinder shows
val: 30 mL
